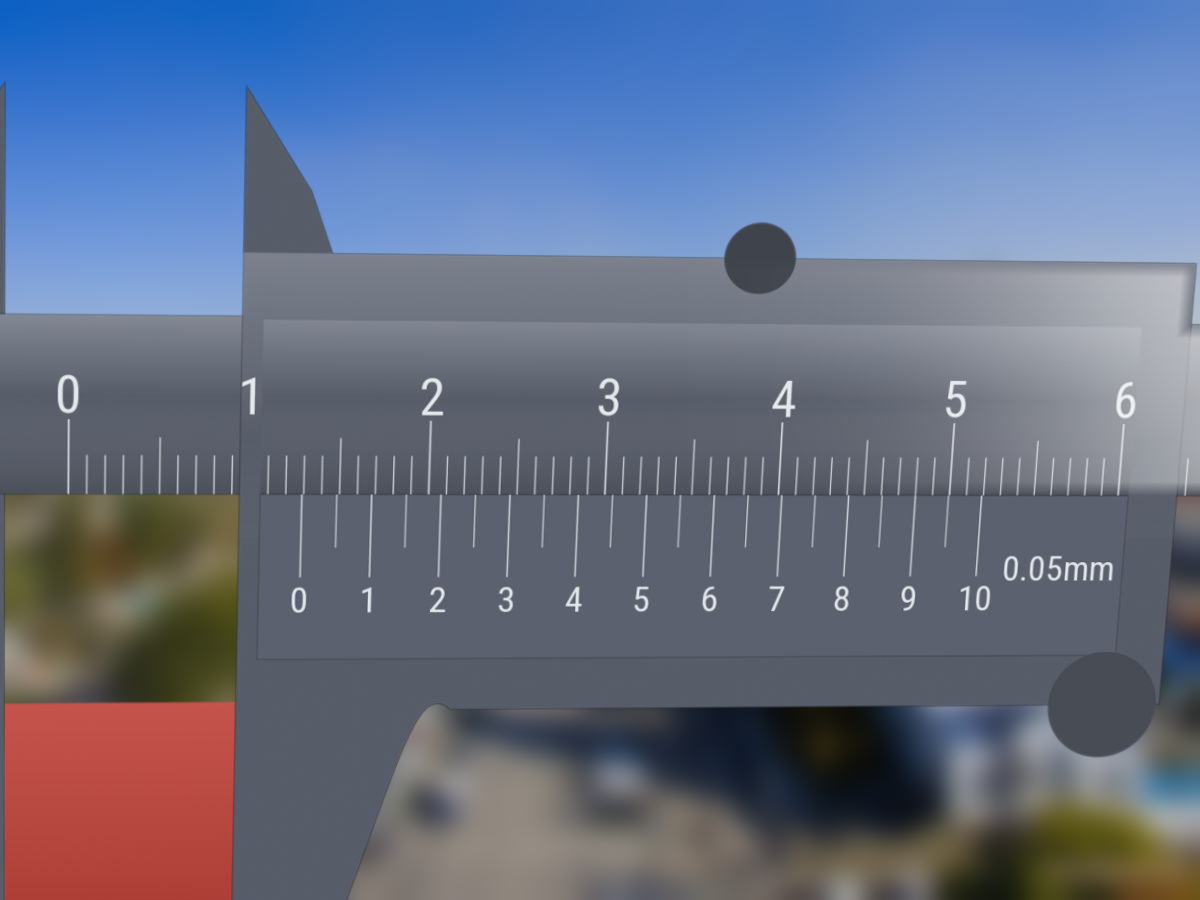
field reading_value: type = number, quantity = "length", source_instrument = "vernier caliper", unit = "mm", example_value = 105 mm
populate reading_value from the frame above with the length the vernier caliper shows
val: 12.9 mm
